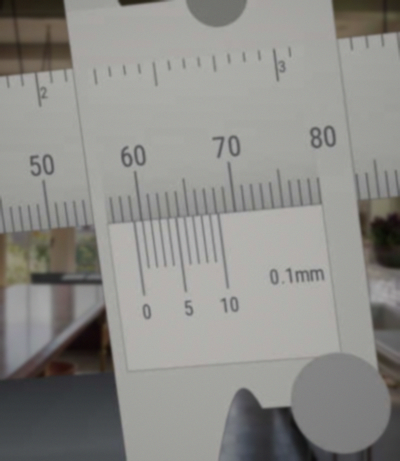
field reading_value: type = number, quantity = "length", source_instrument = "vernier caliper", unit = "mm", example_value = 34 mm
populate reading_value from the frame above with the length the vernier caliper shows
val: 59.2 mm
